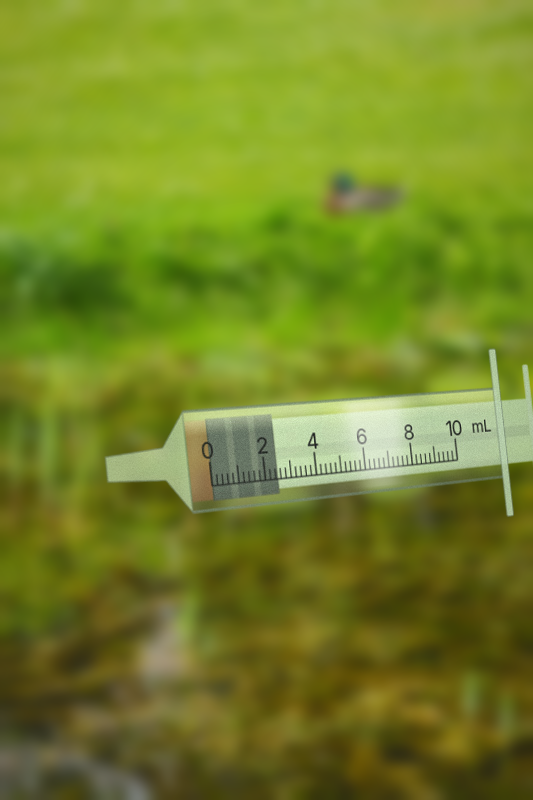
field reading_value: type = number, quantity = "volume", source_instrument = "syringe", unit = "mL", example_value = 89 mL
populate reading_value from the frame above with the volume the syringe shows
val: 0 mL
